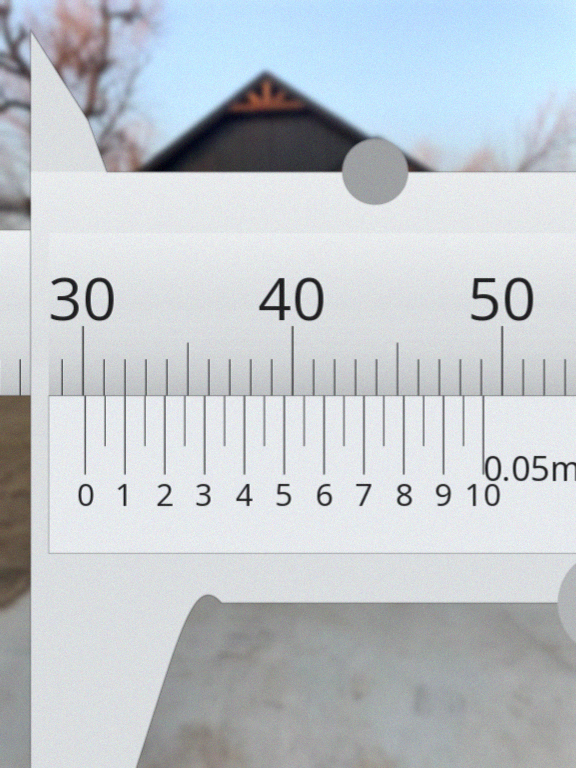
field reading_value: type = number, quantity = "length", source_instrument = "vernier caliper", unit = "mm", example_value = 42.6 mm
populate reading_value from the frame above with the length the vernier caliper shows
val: 30.1 mm
